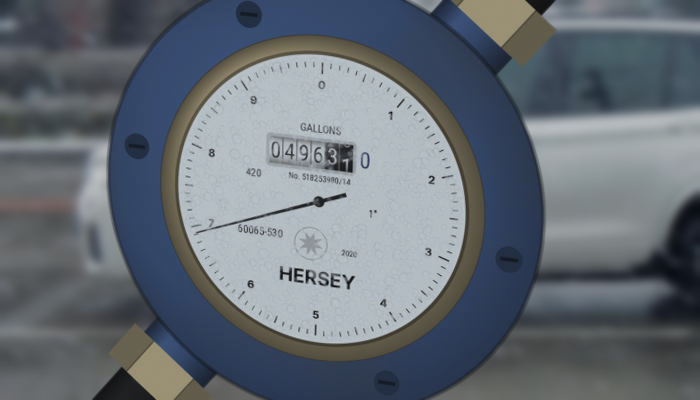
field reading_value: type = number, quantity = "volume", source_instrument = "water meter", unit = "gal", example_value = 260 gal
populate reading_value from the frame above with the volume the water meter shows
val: 496306.9 gal
